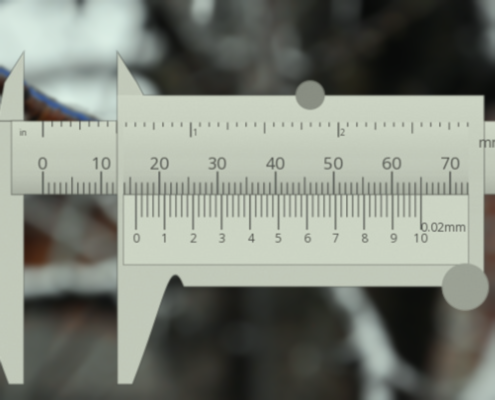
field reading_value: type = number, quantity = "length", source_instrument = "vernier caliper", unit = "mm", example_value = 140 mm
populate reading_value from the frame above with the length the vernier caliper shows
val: 16.0 mm
